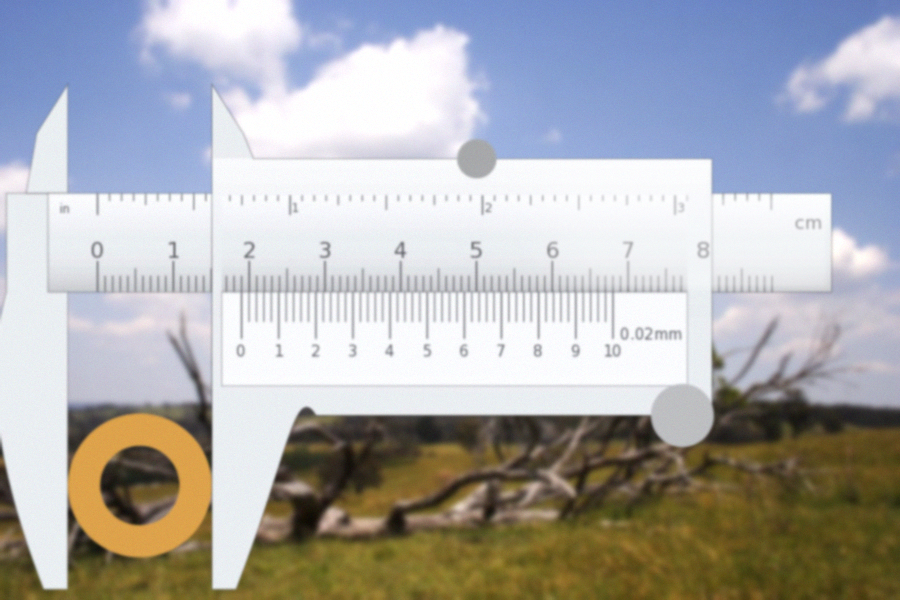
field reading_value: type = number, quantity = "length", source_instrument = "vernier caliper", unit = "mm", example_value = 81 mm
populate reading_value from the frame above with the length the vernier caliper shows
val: 19.0 mm
